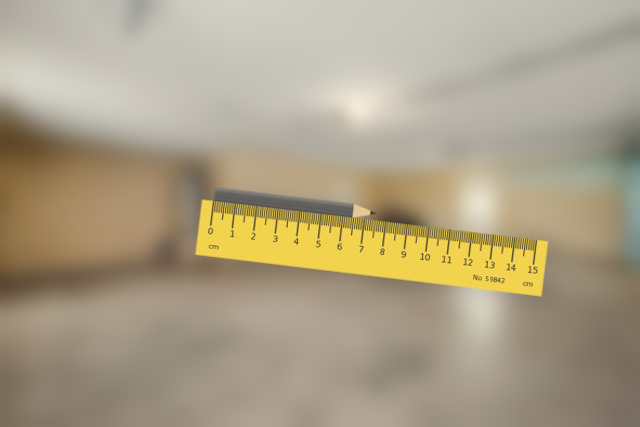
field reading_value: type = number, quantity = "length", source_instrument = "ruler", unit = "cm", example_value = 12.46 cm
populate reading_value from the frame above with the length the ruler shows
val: 7.5 cm
